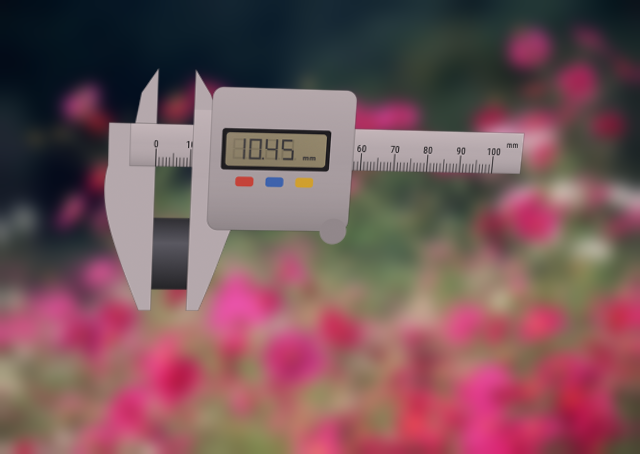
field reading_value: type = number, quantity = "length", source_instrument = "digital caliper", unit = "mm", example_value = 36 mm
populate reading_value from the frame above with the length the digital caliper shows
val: 10.45 mm
